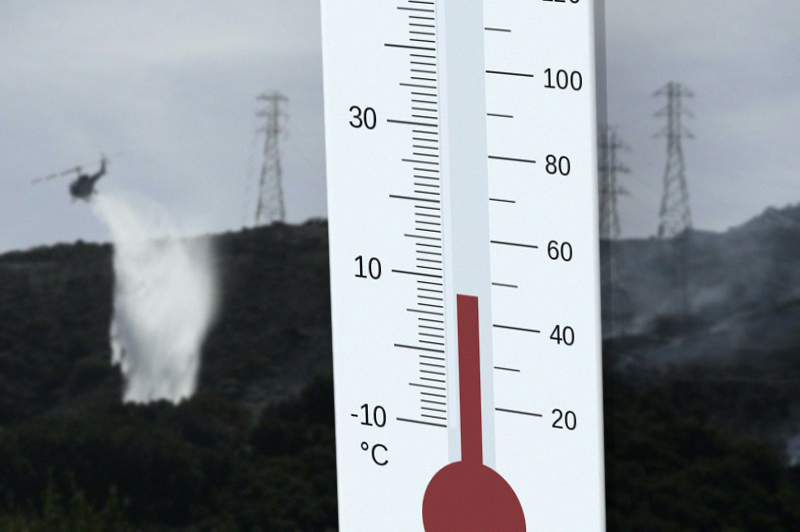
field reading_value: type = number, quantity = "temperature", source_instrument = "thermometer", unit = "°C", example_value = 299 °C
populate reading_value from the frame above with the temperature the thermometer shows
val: 8 °C
